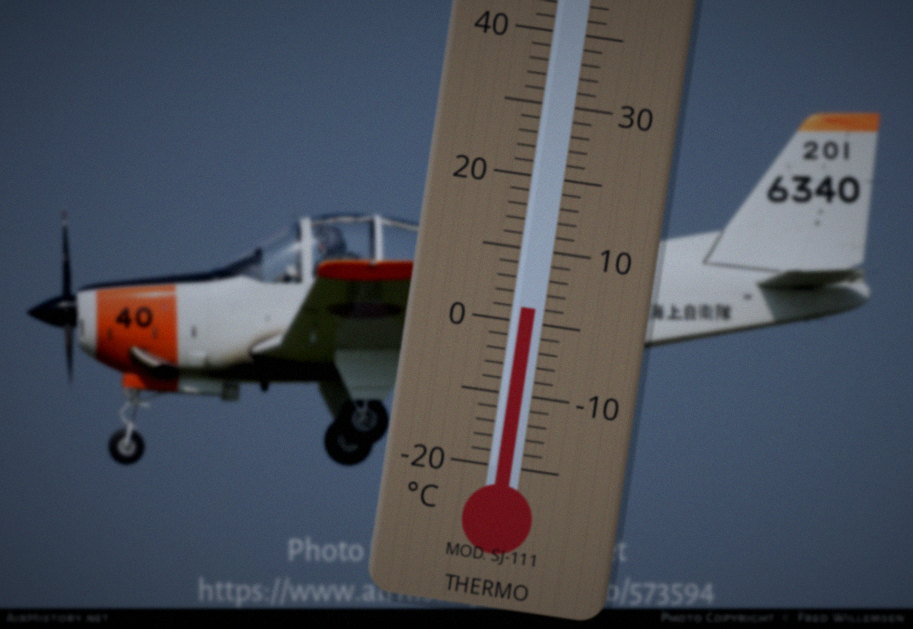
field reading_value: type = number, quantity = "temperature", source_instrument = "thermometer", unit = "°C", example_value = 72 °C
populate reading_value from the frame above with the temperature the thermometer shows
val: 2 °C
